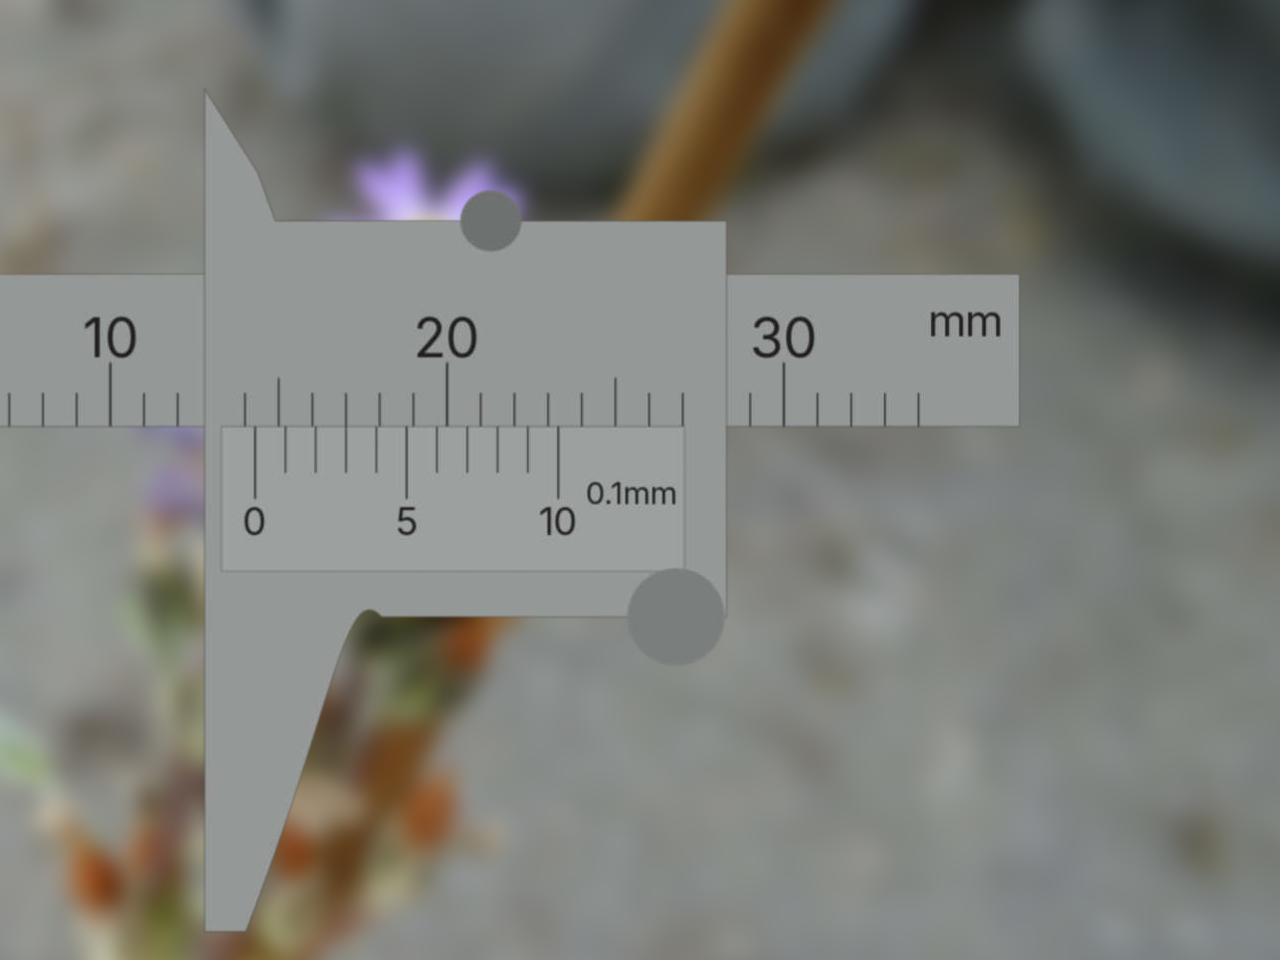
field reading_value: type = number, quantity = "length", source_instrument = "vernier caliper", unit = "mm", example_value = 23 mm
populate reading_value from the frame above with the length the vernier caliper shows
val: 14.3 mm
